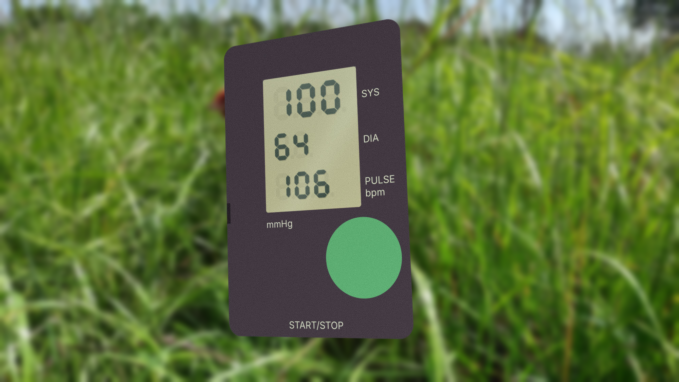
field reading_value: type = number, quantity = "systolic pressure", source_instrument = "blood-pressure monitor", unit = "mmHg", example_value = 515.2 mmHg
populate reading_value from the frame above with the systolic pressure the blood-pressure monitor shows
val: 100 mmHg
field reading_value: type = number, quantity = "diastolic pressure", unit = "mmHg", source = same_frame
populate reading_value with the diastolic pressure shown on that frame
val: 64 mmHg
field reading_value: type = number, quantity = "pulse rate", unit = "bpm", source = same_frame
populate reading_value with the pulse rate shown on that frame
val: 106 bpm
